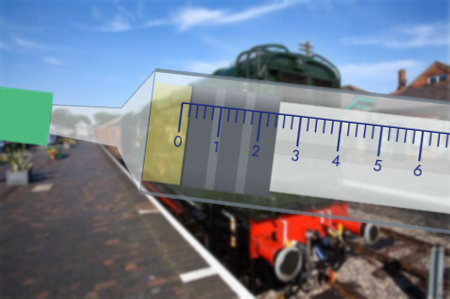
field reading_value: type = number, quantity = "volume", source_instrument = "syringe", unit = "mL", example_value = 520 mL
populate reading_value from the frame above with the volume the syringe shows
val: 0.2 mL
